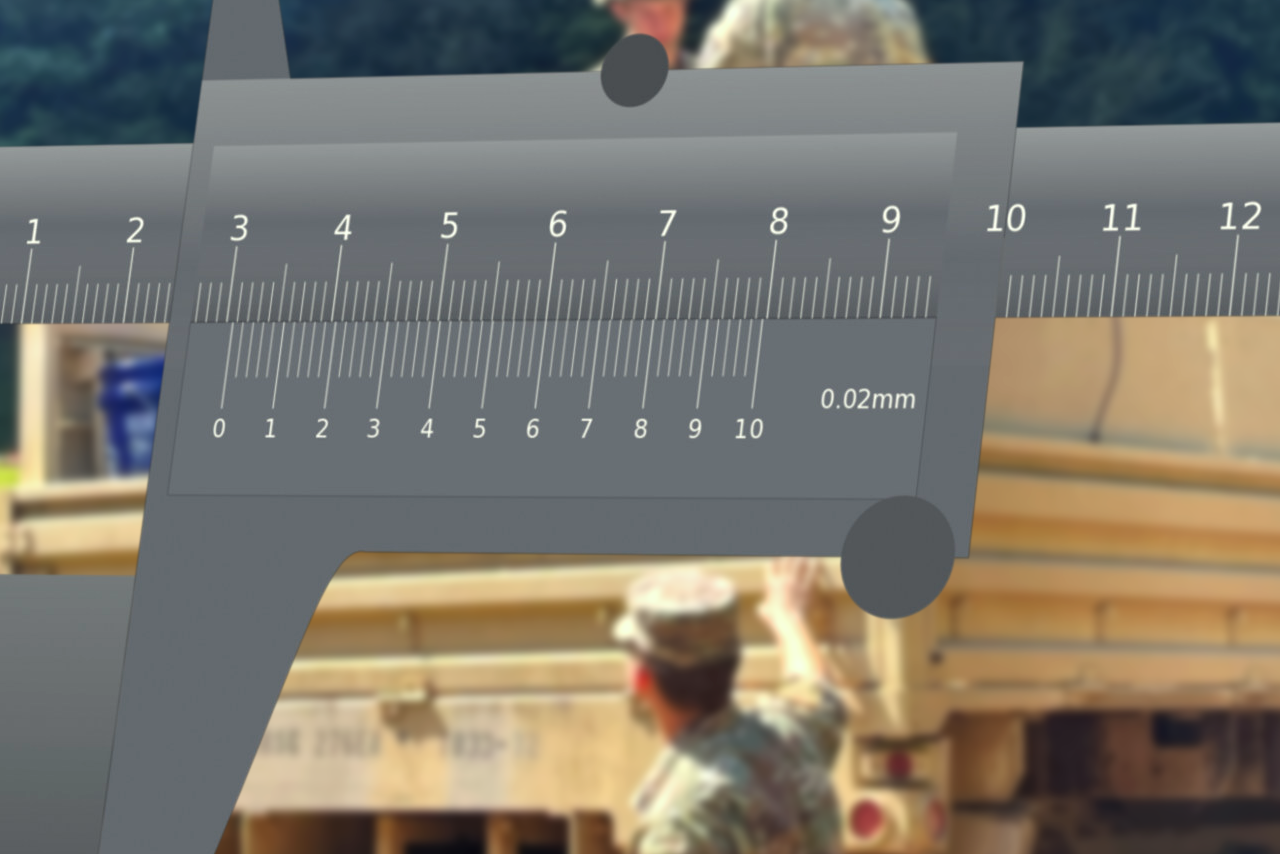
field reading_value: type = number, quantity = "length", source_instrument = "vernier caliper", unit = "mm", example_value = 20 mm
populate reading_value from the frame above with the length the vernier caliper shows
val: 30.6 mm
